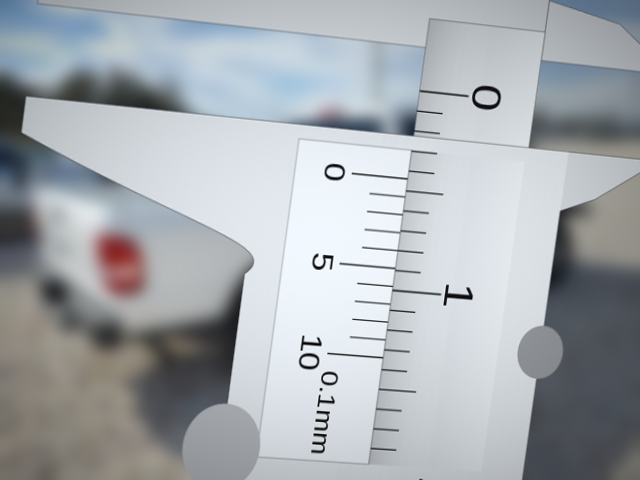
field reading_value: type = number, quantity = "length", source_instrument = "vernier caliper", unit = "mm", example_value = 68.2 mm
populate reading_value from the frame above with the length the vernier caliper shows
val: 4.4 mm
